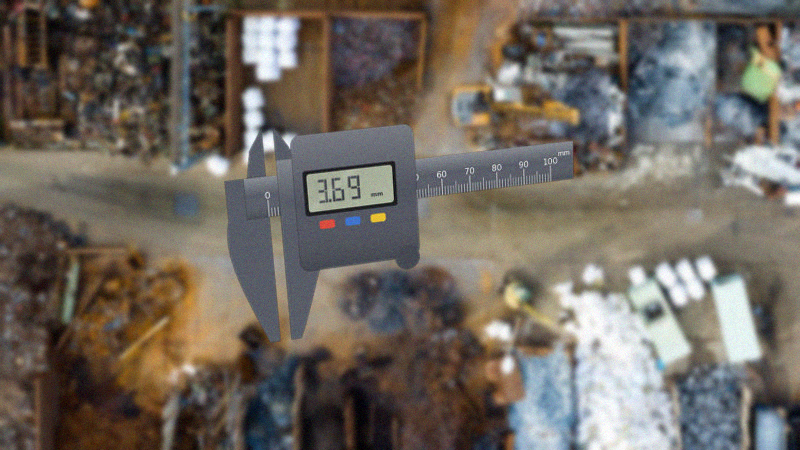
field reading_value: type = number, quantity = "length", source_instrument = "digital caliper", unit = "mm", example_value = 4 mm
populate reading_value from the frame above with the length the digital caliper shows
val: 3.69 mm
